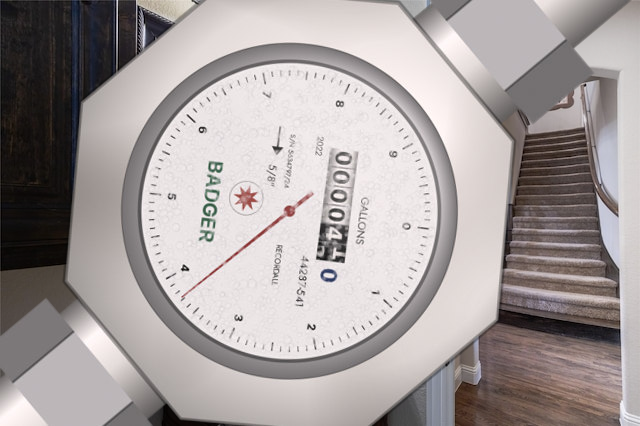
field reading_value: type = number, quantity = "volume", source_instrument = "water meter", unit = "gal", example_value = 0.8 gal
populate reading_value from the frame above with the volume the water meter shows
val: 413.7 gal
